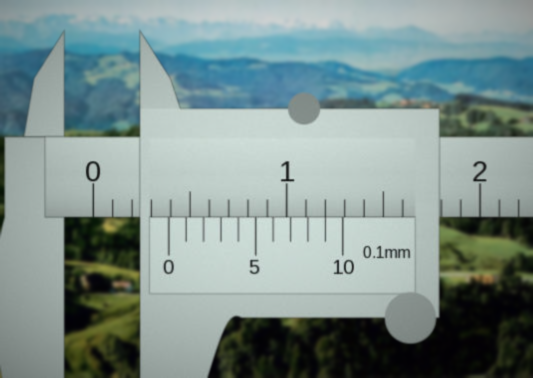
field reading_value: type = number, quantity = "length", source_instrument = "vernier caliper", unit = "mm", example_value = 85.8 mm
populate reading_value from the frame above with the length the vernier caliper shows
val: 3.9 mm
